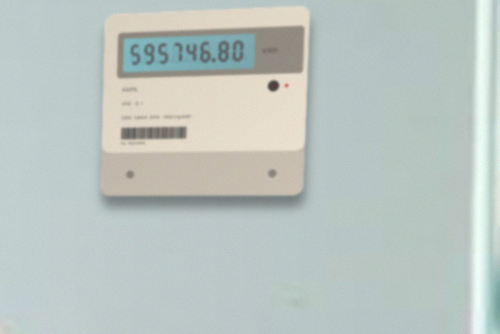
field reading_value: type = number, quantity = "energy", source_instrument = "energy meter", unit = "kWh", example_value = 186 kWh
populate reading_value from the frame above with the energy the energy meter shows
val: 595746.80 kWh
